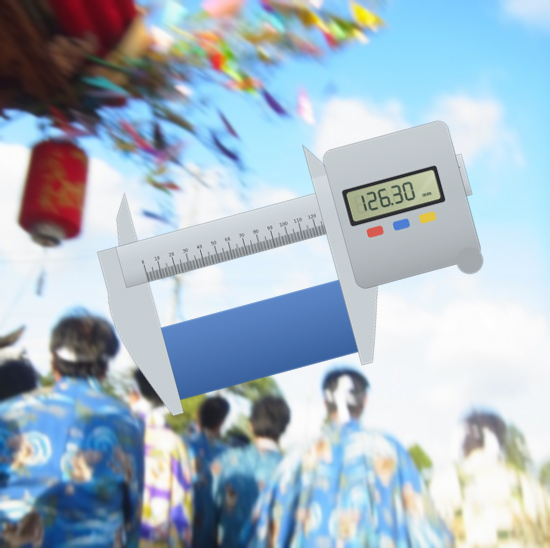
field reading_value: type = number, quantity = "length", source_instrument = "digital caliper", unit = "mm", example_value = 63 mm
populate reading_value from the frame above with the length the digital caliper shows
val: 126.30 mm
